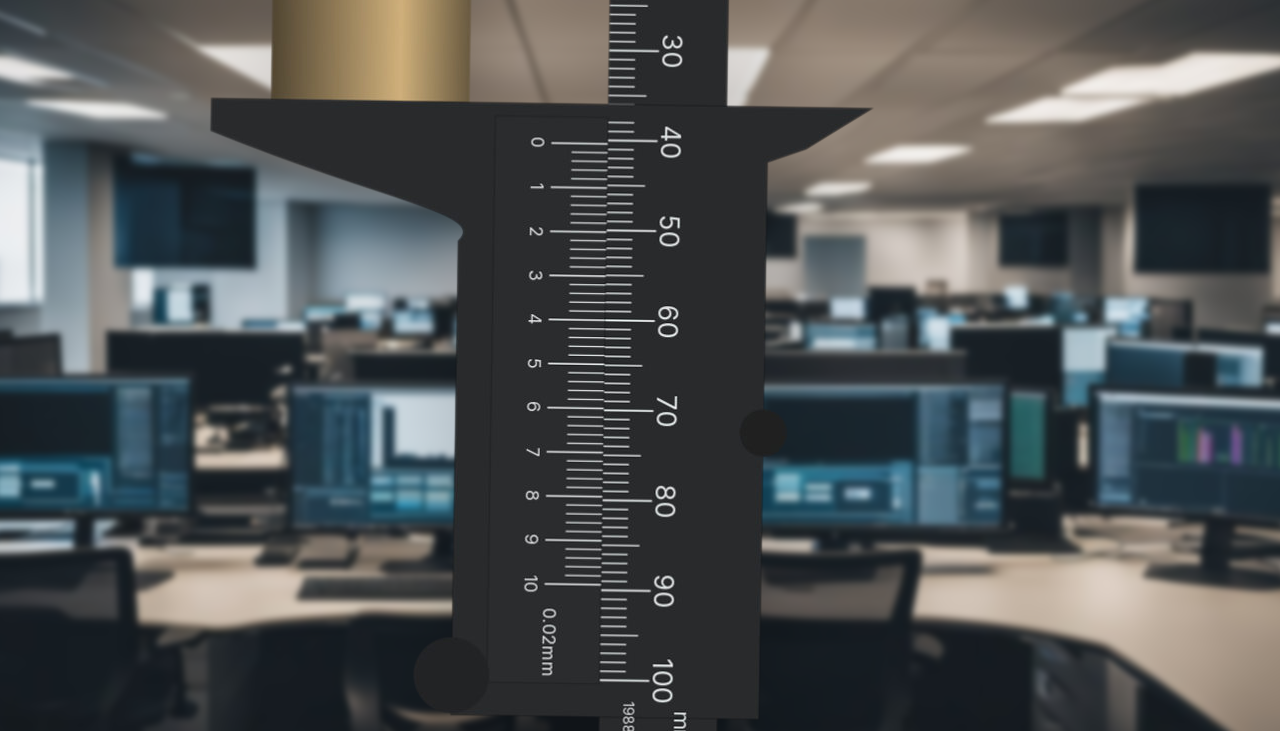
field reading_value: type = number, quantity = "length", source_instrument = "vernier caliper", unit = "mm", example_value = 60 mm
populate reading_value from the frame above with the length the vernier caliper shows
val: 40.4 mm
